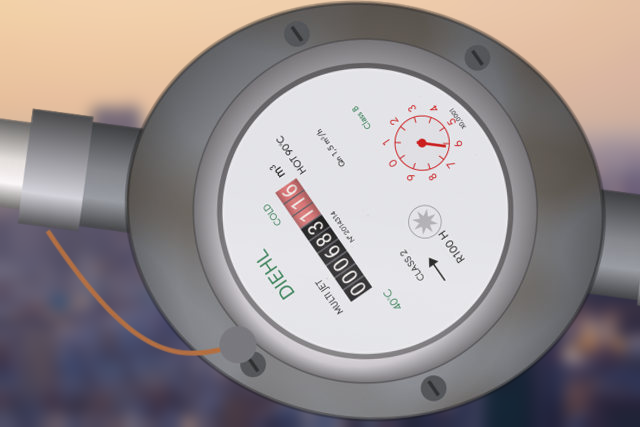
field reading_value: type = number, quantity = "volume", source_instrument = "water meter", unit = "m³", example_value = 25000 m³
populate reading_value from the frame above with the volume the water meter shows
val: 683.1166 m³
